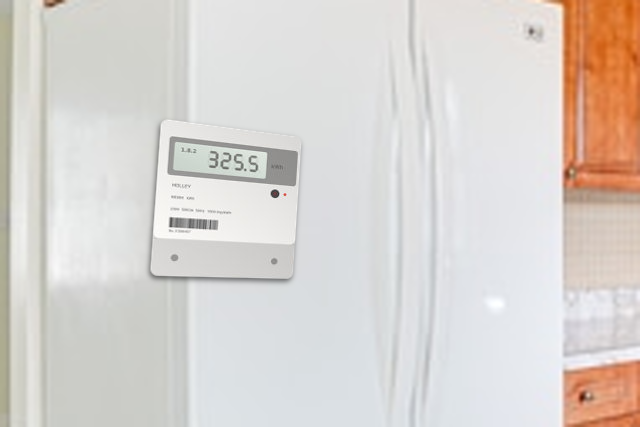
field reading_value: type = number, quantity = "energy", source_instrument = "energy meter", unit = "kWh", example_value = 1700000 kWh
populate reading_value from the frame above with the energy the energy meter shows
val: 325.5 kWh
